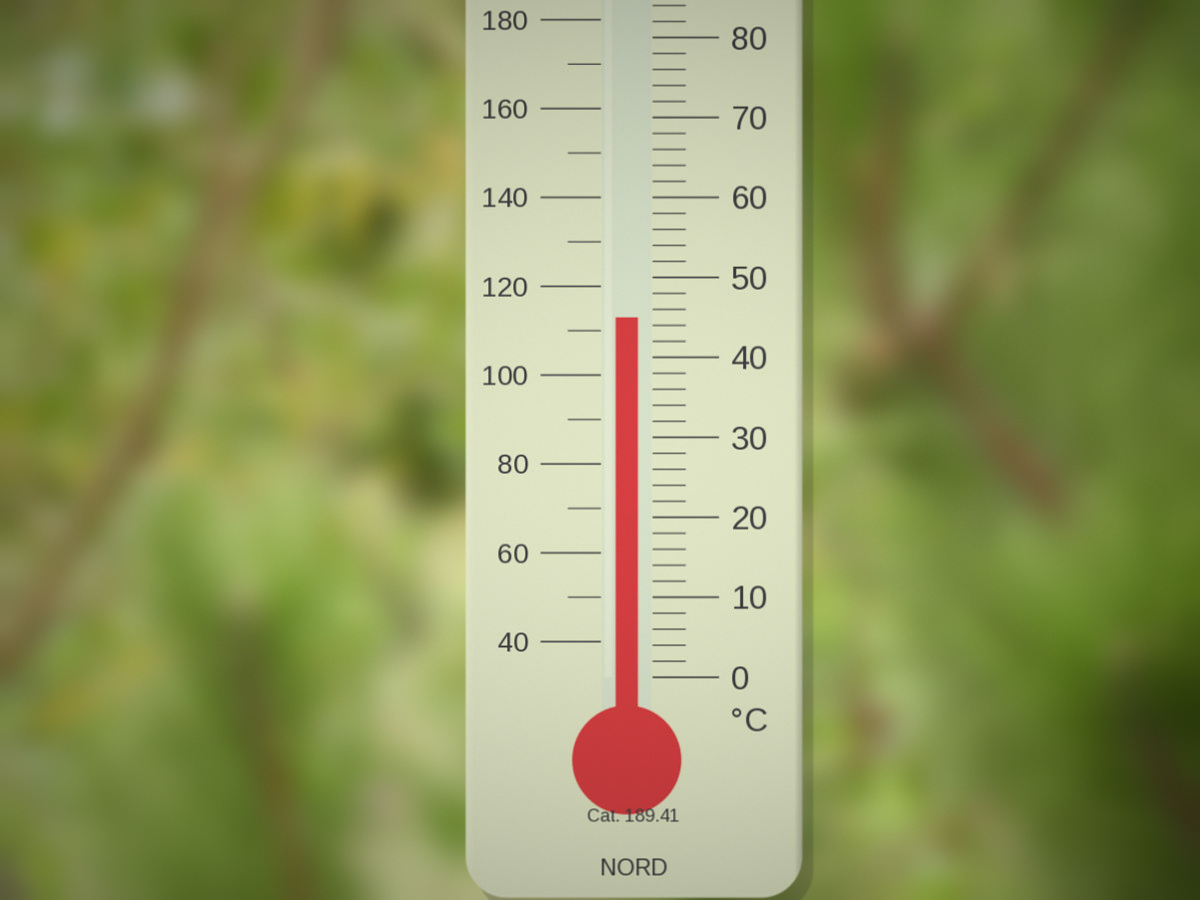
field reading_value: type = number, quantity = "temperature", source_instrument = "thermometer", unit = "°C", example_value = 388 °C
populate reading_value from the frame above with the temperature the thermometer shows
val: 45 °C
